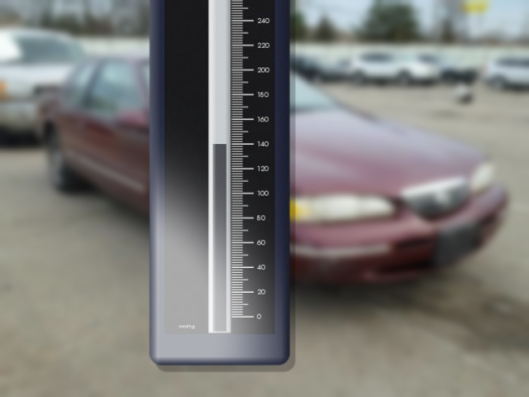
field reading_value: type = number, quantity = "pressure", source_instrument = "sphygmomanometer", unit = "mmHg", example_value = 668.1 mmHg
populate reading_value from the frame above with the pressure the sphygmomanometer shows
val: 140 mmHg
